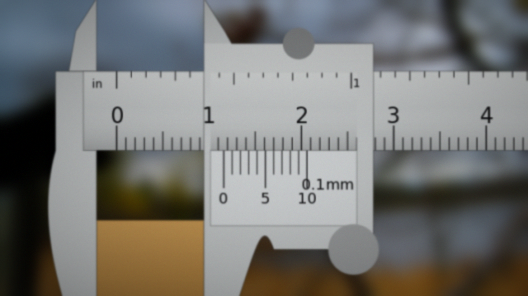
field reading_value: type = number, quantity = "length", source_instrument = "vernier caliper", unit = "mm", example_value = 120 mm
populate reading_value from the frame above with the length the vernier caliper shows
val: 11.6 mm
